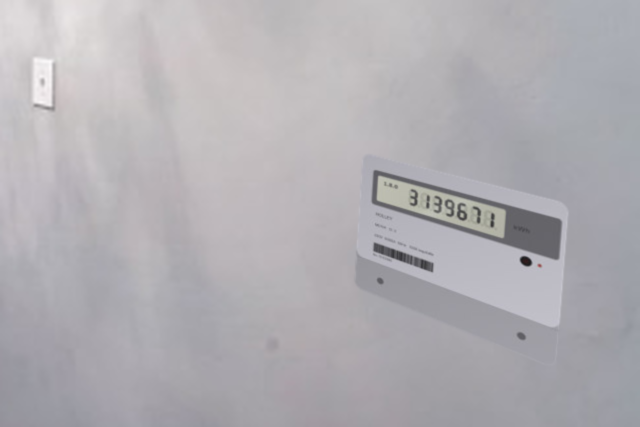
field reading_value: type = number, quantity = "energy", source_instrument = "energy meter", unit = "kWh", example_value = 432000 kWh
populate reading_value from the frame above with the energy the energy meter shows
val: 3139671 kWh
